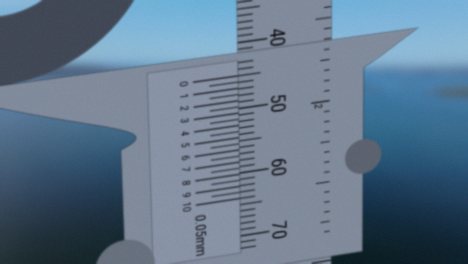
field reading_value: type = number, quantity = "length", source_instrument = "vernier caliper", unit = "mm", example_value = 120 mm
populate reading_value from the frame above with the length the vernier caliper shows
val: 45.0 mm
